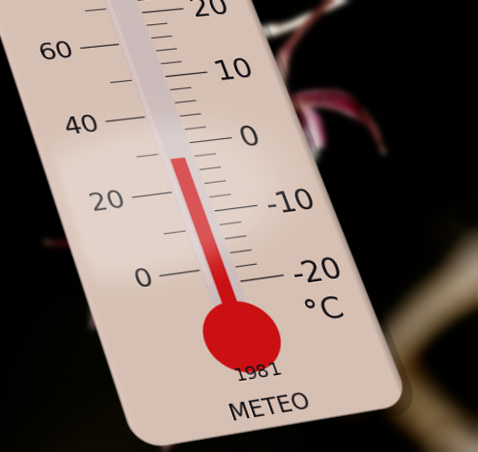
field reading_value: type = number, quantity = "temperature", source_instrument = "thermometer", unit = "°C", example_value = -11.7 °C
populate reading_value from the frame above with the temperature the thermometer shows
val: -2 °C
